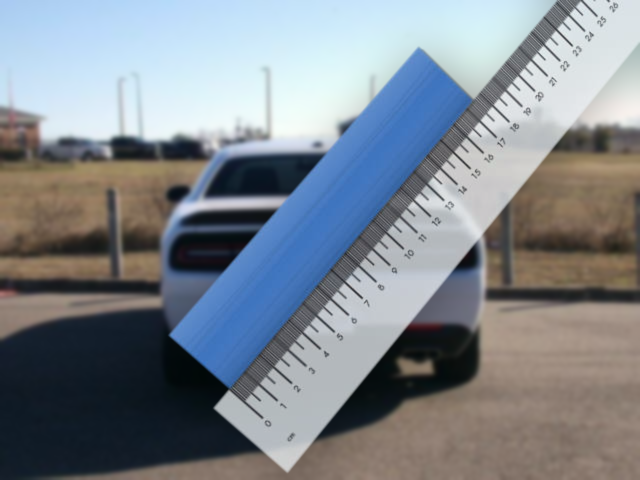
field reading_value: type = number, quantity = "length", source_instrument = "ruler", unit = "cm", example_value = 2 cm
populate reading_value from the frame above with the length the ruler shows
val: 17.5 cm
